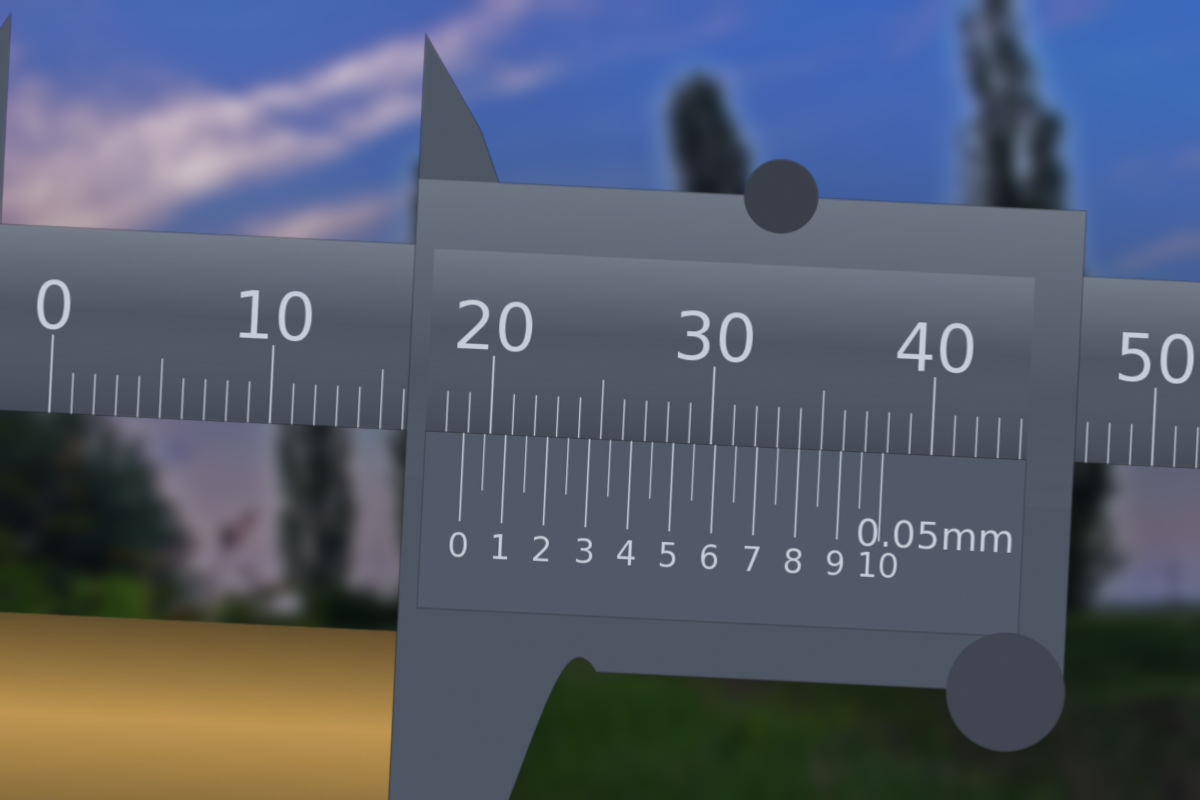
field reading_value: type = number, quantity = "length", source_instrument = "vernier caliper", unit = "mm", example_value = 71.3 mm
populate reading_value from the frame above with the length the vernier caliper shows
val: 18.8 mm
